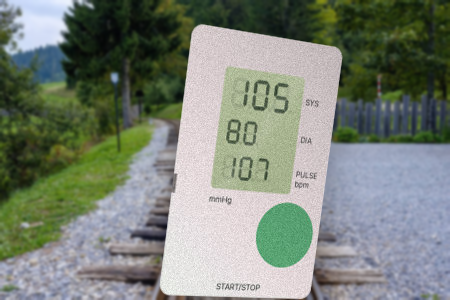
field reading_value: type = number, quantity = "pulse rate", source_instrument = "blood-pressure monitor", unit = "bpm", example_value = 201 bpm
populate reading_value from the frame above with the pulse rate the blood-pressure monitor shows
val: 107 bpm
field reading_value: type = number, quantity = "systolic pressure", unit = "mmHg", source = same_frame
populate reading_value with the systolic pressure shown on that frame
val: 105 mmHg
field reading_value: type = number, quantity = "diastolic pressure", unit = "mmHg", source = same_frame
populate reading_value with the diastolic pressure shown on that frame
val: 80 mmHg
